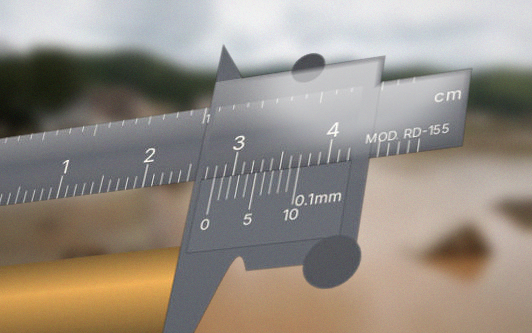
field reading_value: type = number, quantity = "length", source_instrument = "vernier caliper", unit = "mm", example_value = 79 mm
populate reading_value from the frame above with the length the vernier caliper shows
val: 28.0 mm
